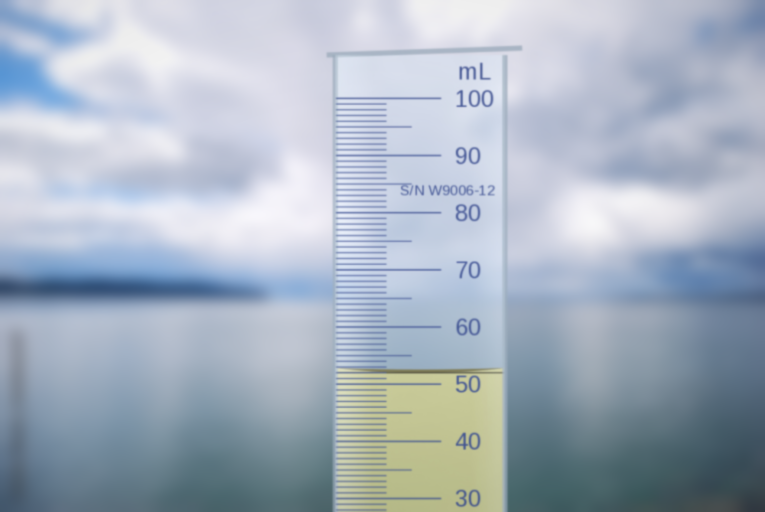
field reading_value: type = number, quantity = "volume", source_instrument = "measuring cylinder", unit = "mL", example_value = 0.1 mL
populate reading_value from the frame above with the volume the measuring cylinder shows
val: 52 mL
